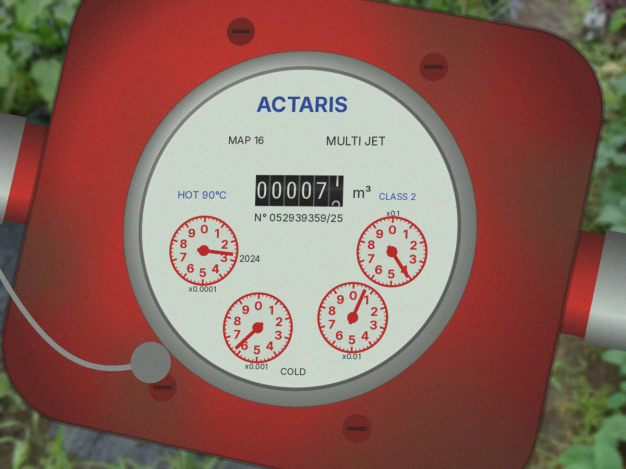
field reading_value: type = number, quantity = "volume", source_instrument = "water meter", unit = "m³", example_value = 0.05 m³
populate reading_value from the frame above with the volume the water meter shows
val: 71.4062 m³
